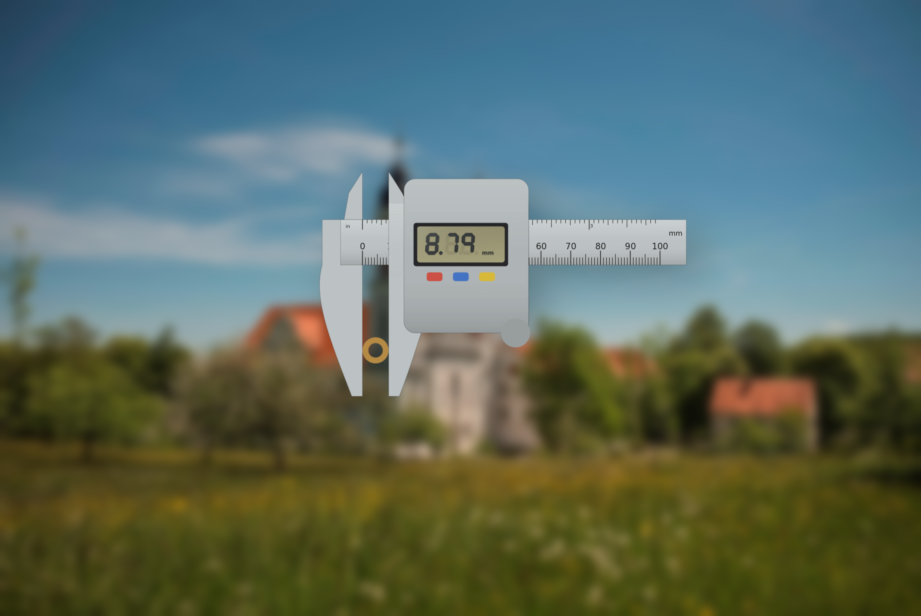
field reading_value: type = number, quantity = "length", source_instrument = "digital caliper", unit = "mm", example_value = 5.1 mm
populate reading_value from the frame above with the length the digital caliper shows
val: 8.79 mm
